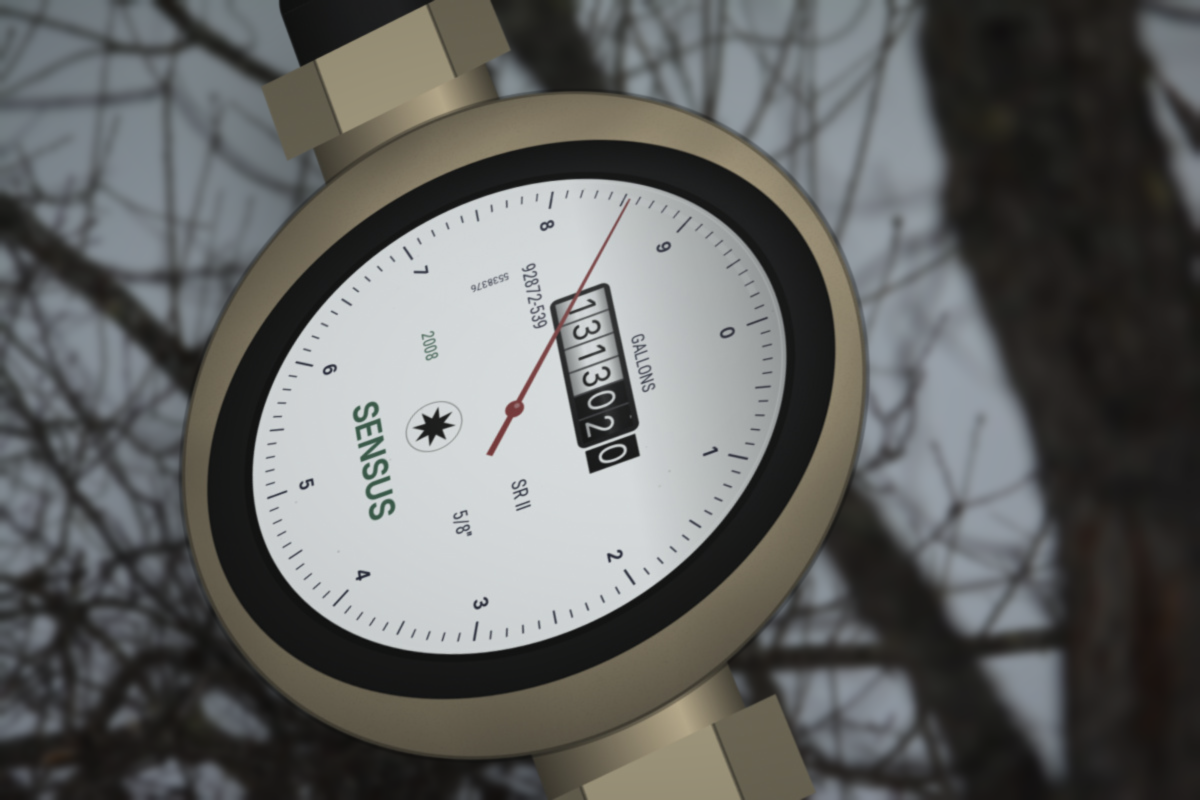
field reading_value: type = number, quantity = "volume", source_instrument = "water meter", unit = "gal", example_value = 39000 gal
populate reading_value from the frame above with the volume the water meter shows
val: 1313018.5 gal
